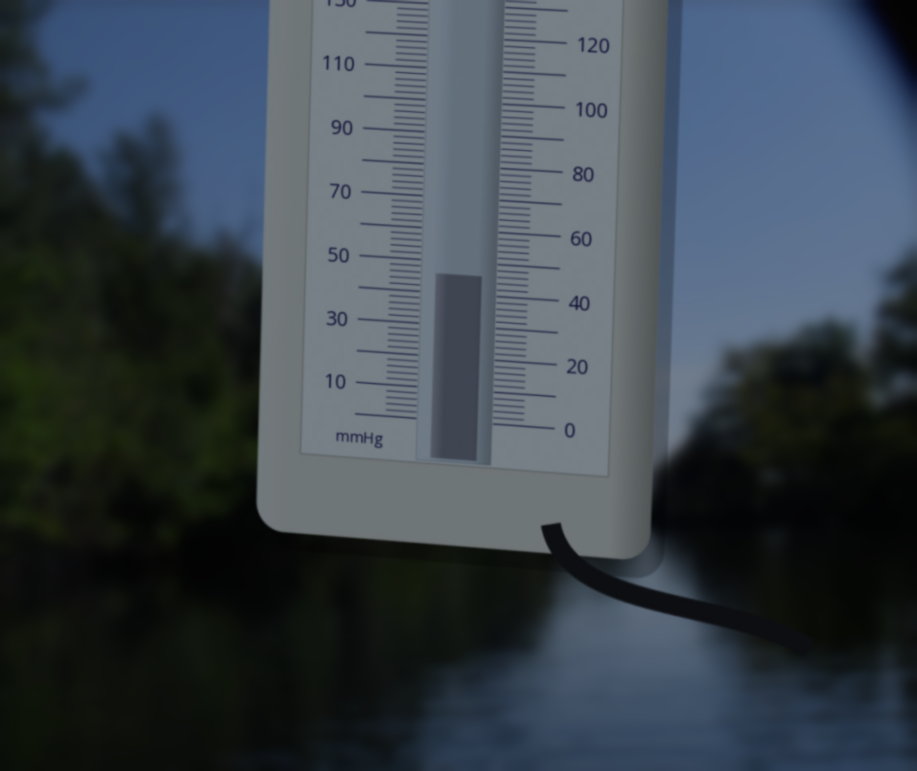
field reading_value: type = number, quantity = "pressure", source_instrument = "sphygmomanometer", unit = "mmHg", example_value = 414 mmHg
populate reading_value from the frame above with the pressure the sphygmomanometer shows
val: 46 mmHg
